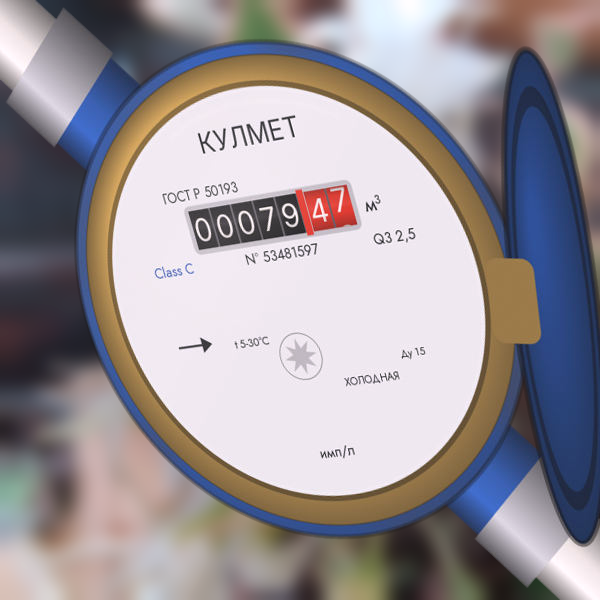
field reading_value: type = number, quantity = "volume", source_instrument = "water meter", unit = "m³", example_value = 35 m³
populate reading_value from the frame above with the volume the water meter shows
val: 79.47 m³
